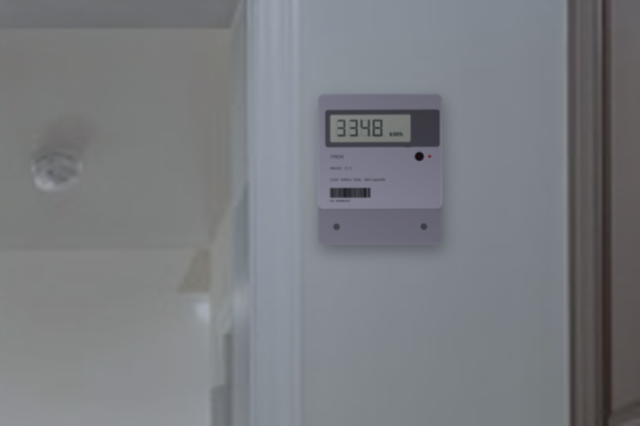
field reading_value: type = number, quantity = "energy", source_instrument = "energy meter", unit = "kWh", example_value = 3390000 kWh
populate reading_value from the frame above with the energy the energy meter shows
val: 3348 kWh
